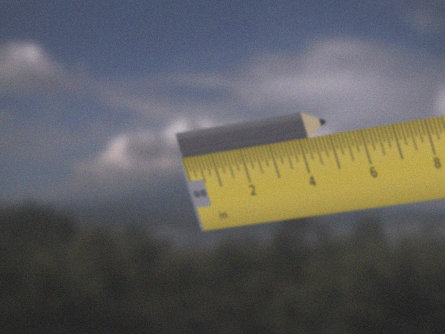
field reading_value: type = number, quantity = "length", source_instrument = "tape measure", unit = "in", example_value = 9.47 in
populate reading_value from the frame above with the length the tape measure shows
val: 5 in
